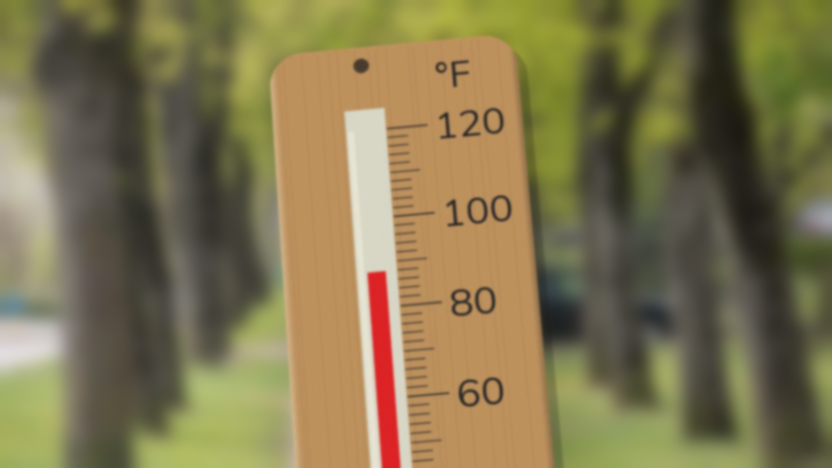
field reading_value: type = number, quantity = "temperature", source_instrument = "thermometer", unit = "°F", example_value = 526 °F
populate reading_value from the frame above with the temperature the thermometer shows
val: 88 °F
